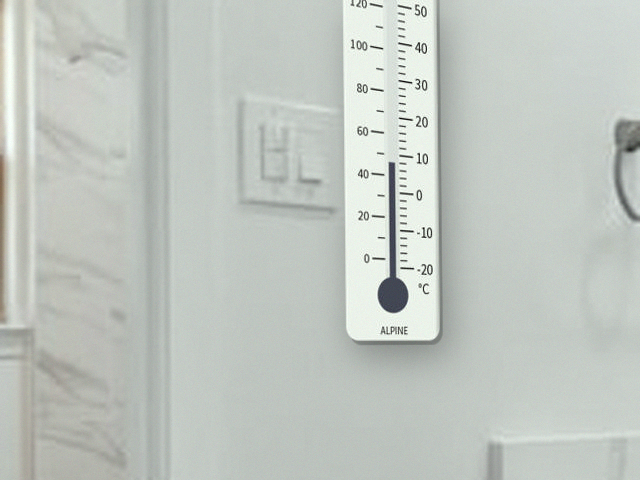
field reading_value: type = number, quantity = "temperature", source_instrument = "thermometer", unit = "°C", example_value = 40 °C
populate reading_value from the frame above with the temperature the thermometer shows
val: 8 °C
